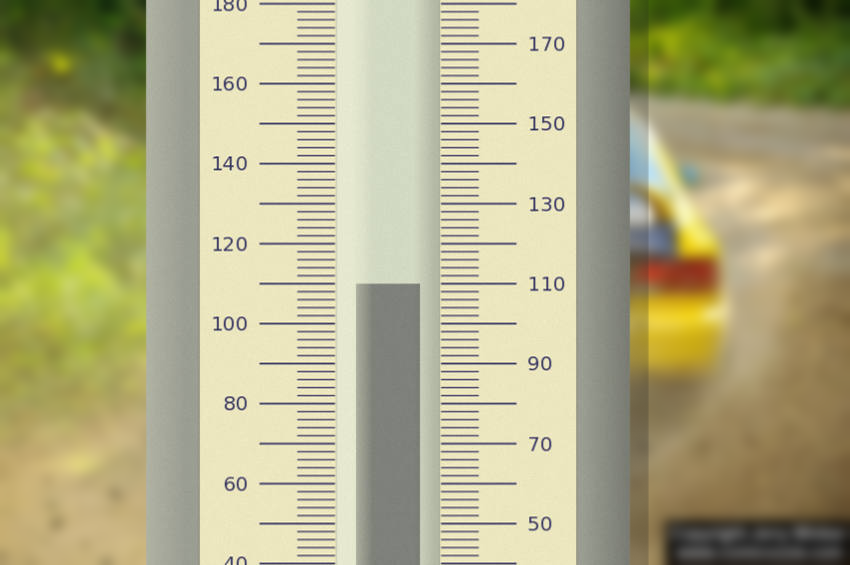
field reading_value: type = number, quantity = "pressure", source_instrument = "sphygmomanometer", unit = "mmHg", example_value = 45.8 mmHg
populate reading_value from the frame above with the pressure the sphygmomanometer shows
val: 110 mmHg
